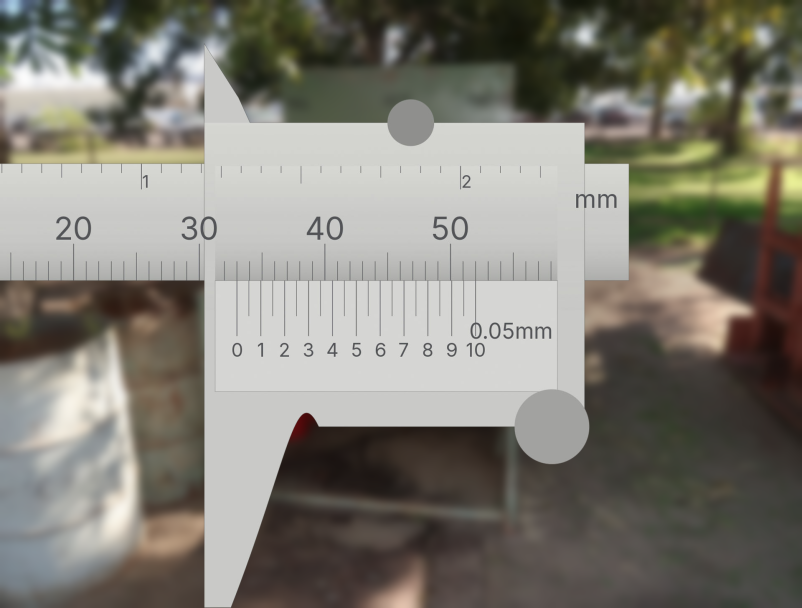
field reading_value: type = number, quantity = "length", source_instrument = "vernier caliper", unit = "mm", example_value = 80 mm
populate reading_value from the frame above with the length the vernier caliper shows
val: 33.0 mm
